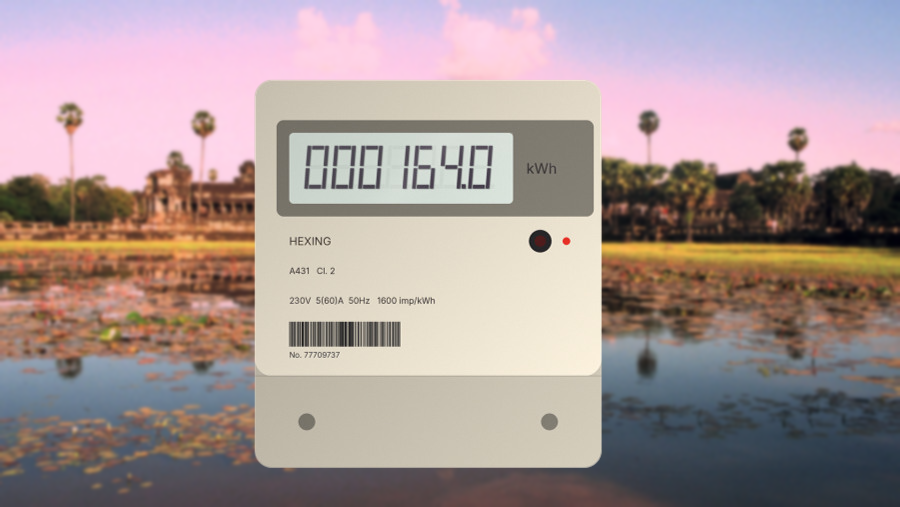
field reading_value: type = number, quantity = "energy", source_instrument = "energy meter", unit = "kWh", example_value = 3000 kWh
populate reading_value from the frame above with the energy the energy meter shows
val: 164.0 kWh
